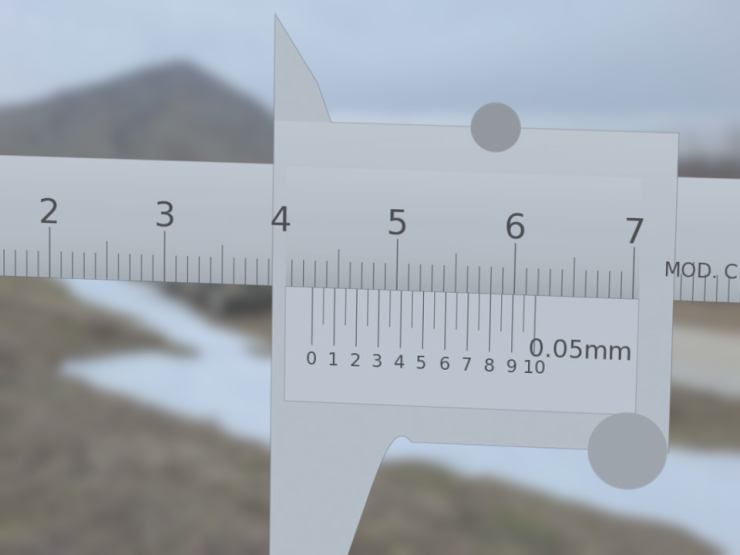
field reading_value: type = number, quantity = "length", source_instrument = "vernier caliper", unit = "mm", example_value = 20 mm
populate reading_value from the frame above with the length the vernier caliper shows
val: 42.8 mm
